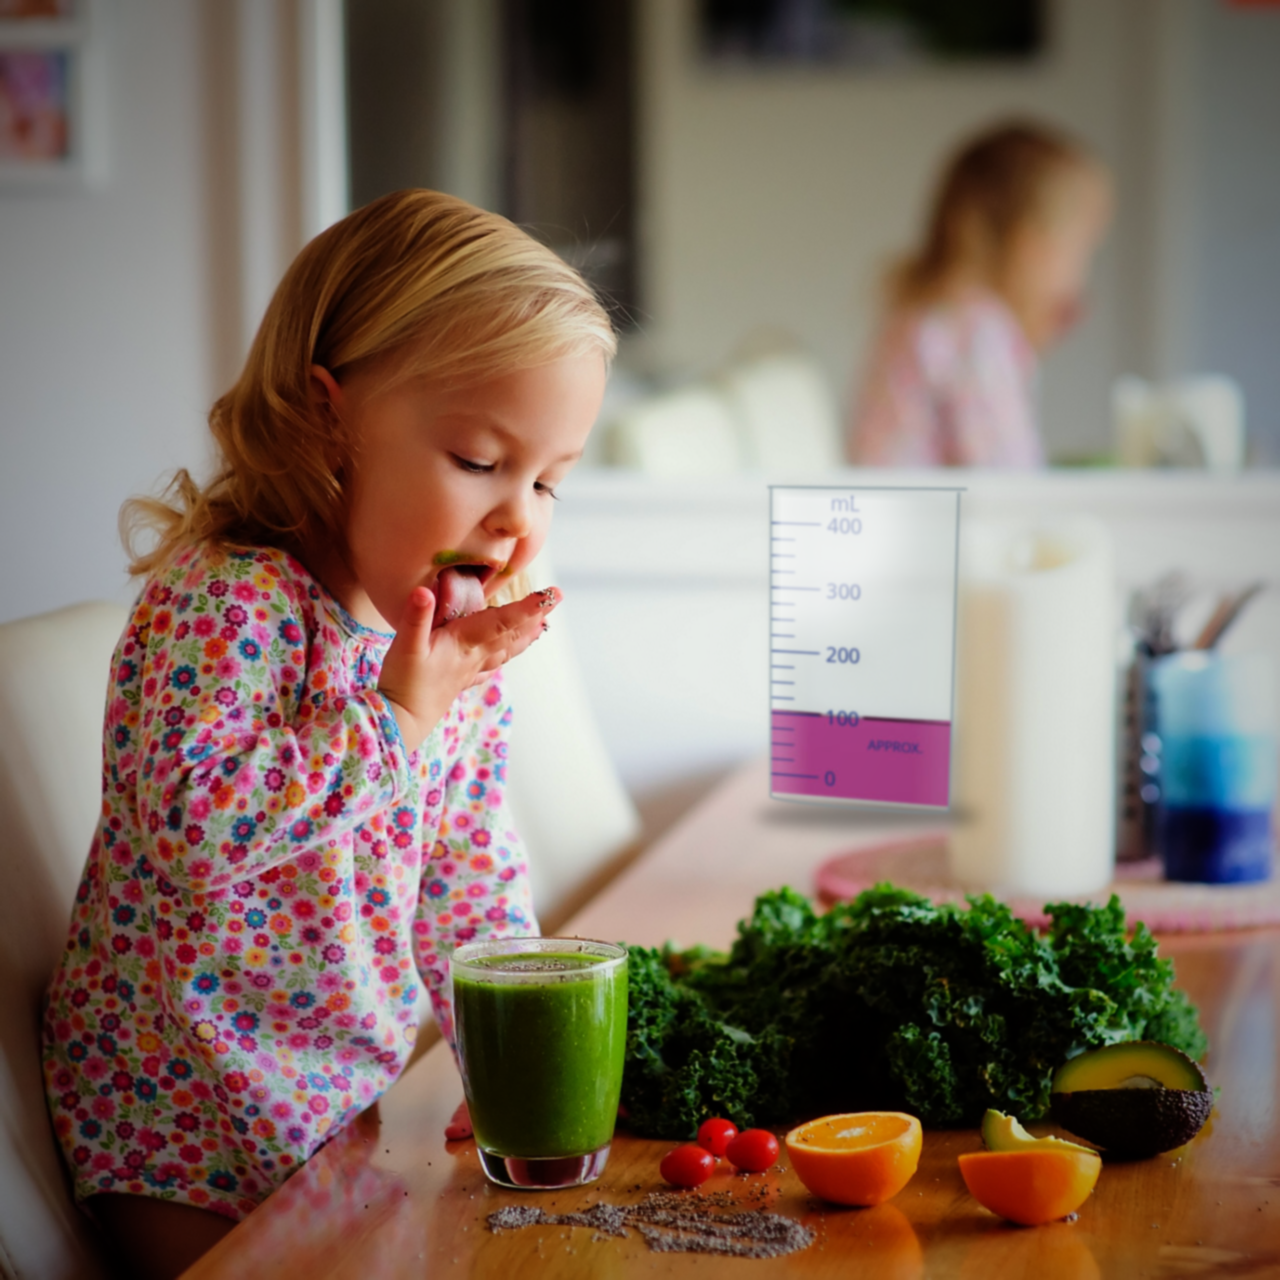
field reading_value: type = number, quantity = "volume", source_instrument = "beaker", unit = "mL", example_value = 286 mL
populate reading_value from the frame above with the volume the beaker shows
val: 100 mL
